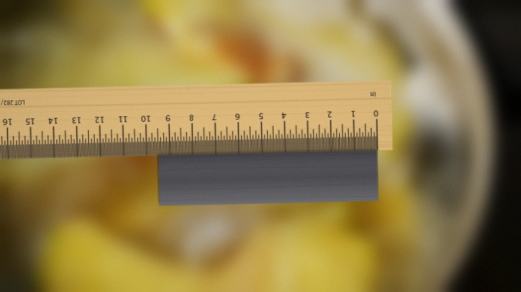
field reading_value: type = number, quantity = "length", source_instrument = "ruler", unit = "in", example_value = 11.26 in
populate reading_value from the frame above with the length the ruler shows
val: 9.5 in
